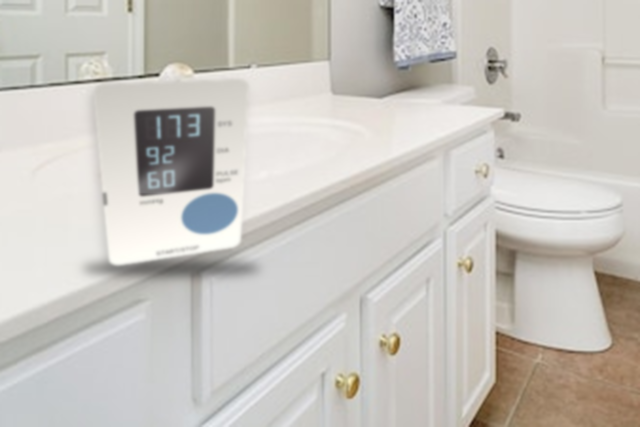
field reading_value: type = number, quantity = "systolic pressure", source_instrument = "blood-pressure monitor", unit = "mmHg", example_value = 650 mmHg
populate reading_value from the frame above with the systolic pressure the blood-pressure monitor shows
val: 173 mmHg
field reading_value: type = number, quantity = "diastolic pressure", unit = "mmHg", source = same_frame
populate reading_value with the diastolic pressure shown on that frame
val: 92 mmHg
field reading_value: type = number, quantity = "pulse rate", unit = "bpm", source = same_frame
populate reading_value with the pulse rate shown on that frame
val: 60 bpm
